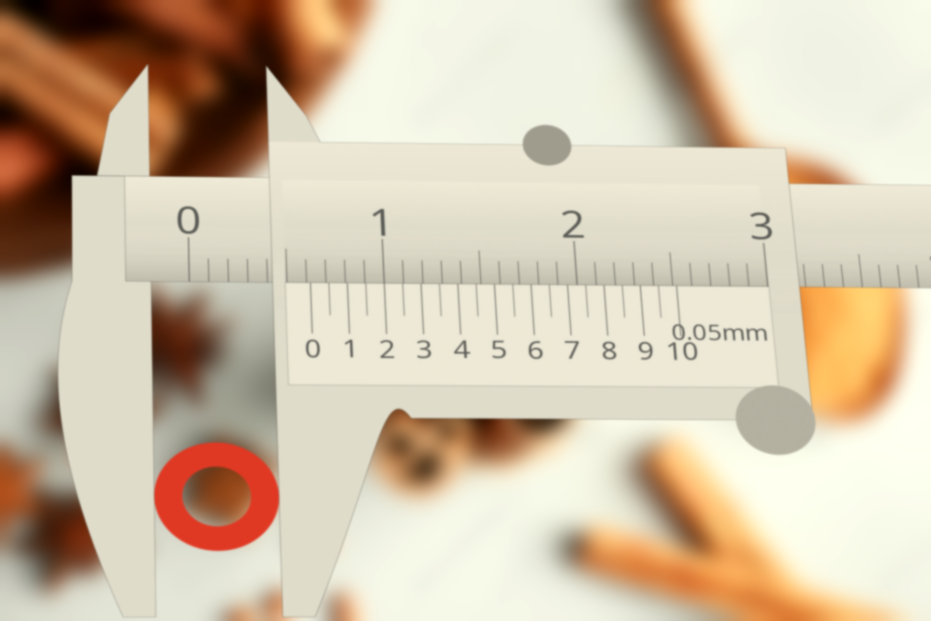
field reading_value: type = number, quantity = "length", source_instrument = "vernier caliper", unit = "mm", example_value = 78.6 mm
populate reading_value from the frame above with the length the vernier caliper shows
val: 6.2 mm
